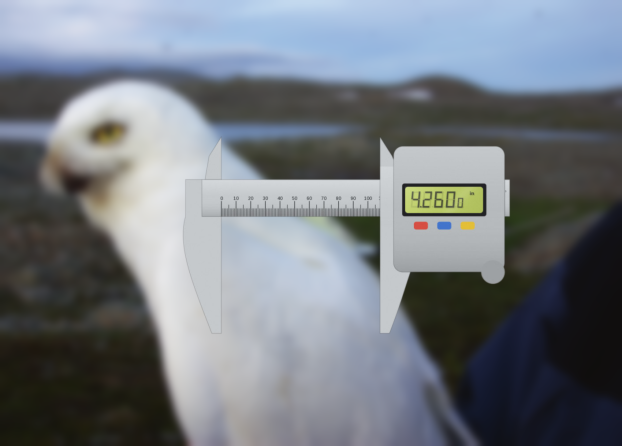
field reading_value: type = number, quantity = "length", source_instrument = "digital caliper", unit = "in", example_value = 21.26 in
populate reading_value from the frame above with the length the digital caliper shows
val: 4.2600 in
